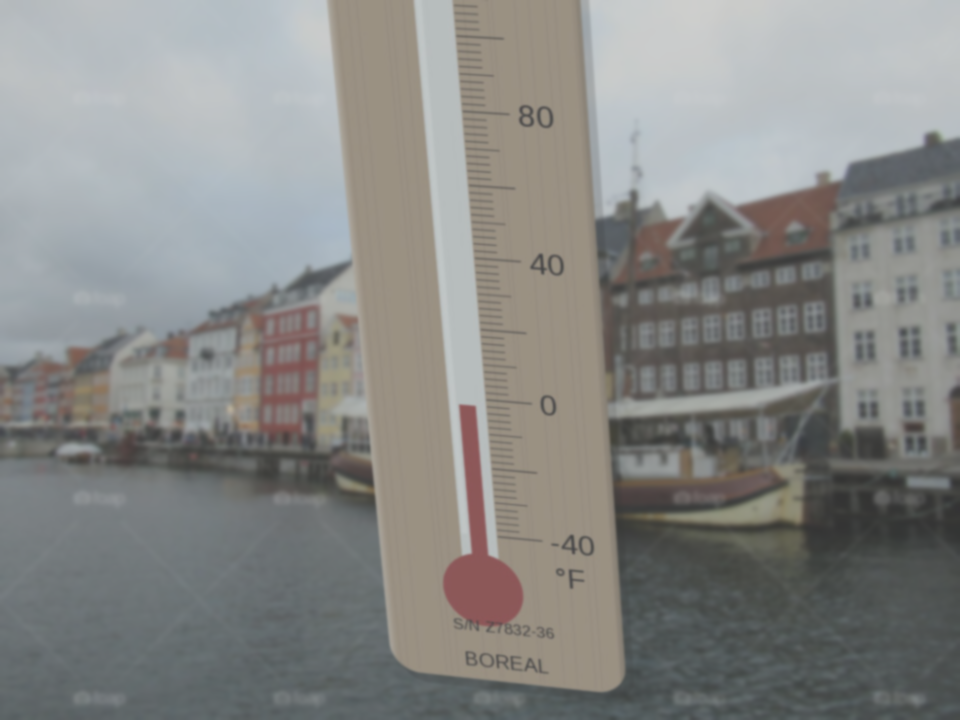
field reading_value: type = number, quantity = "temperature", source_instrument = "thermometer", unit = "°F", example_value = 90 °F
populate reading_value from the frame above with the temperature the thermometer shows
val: -2 °F
